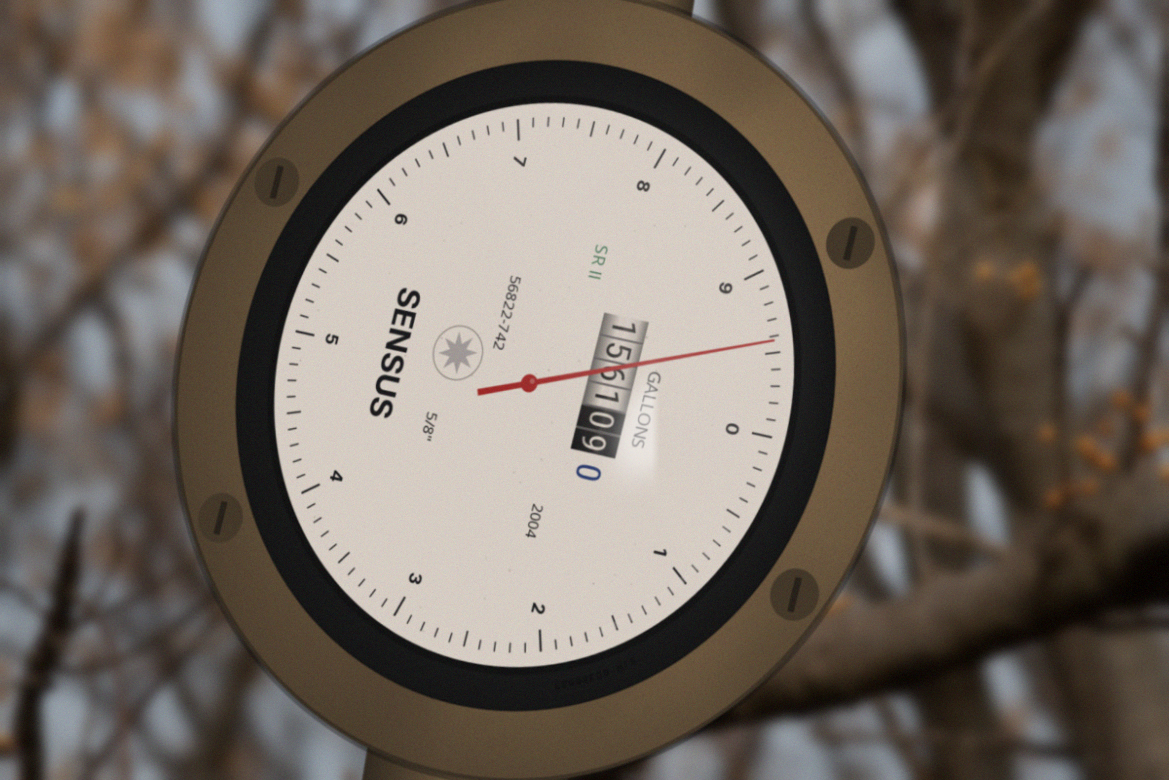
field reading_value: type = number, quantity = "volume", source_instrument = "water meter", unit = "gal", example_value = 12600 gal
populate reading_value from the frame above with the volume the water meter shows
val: 1561089.4 gal
